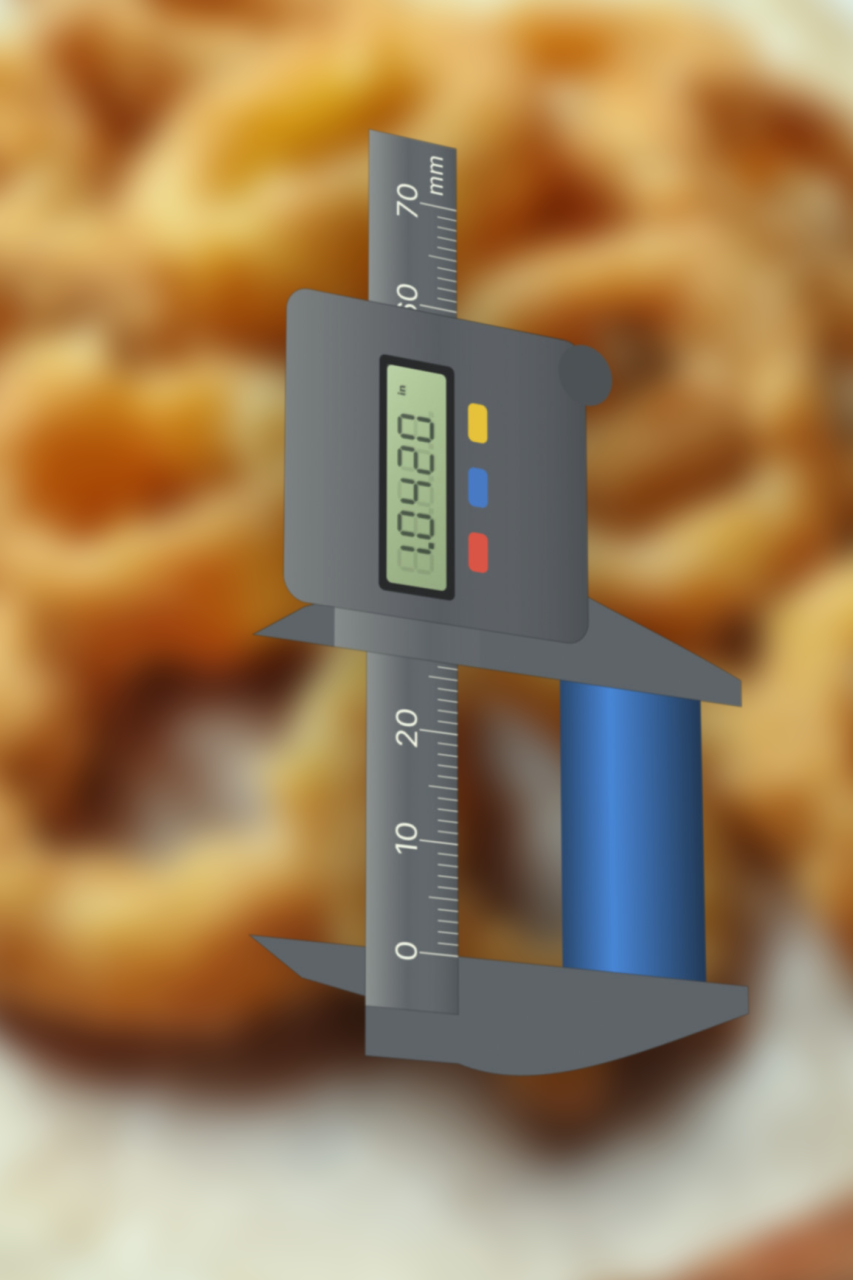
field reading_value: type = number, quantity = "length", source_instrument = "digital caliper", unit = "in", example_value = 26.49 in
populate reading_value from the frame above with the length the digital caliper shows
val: 1.0420 in
